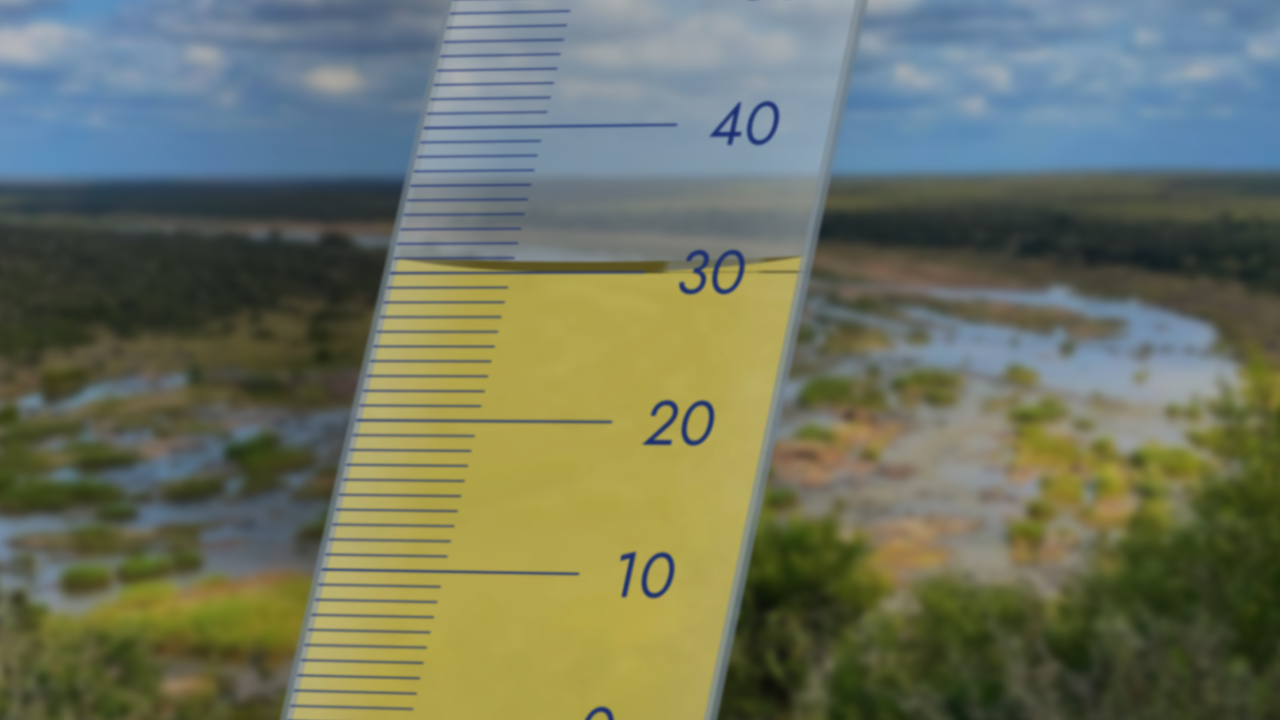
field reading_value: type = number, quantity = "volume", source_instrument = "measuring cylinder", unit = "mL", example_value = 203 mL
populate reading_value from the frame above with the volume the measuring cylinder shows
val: 30 mL
